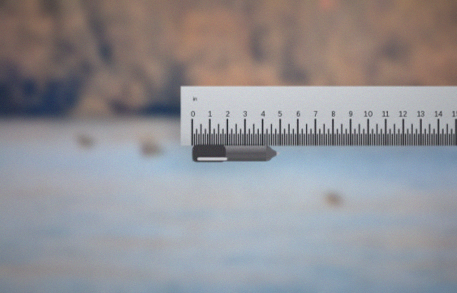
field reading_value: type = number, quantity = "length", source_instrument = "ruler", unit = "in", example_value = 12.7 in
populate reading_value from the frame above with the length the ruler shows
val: 5 in
